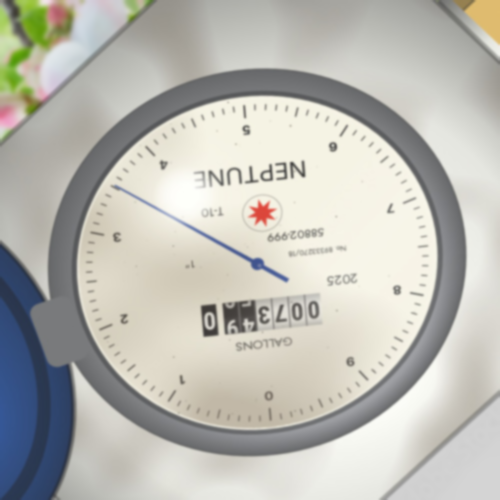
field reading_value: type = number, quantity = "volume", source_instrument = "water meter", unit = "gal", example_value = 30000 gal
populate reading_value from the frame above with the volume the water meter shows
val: 73493.5 gal
